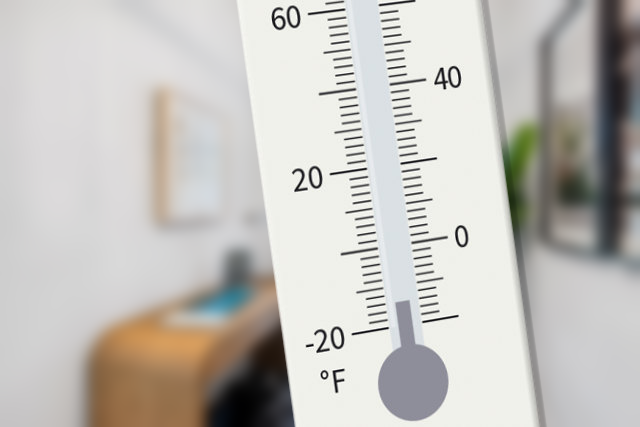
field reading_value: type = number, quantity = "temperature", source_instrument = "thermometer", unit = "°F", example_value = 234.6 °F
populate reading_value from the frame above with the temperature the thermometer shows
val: -14 °F
